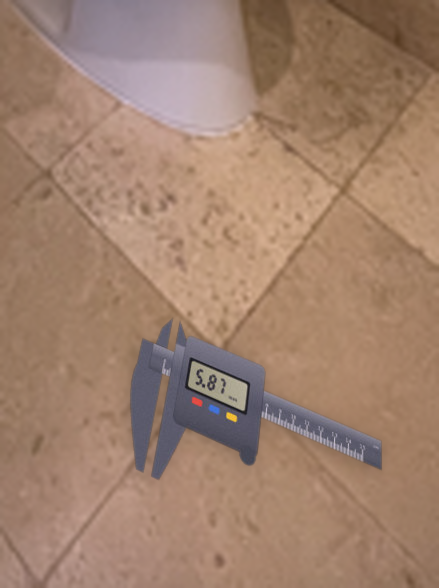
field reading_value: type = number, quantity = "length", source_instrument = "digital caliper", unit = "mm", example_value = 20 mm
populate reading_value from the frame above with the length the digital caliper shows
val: 5.87 mm
